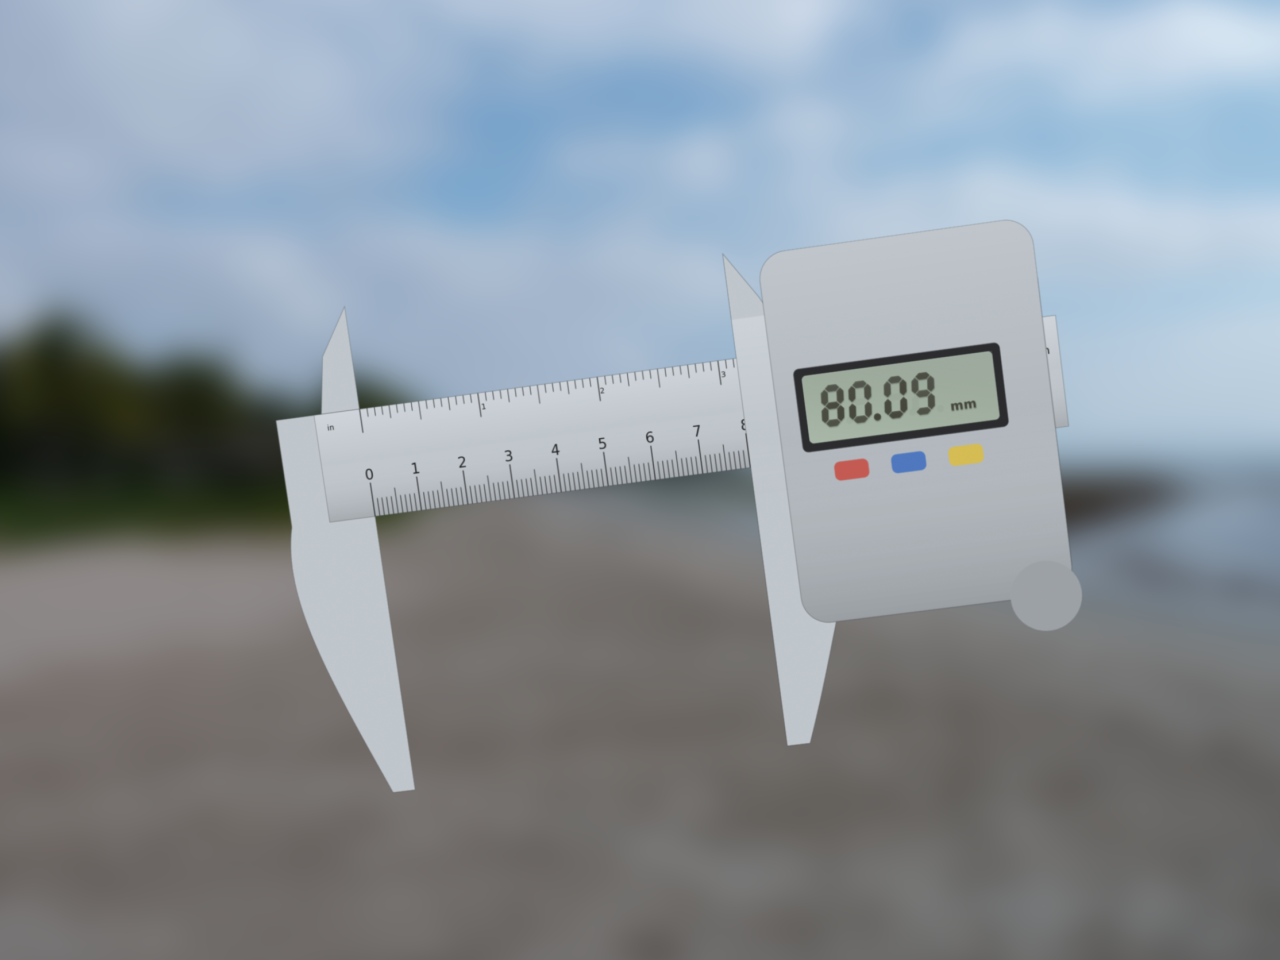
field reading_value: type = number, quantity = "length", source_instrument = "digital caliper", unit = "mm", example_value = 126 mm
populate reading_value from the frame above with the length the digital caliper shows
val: 80.09 mm
